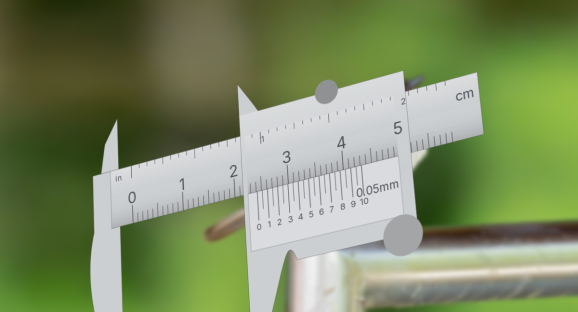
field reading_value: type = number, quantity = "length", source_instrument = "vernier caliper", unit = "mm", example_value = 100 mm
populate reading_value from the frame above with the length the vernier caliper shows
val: 24.2 mm
